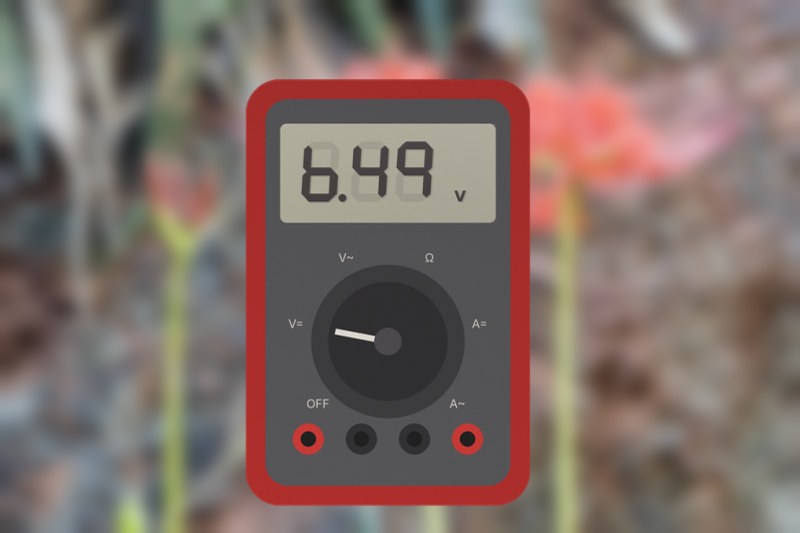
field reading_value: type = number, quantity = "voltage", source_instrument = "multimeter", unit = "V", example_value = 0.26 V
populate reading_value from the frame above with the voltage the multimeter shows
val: 6.49 V
